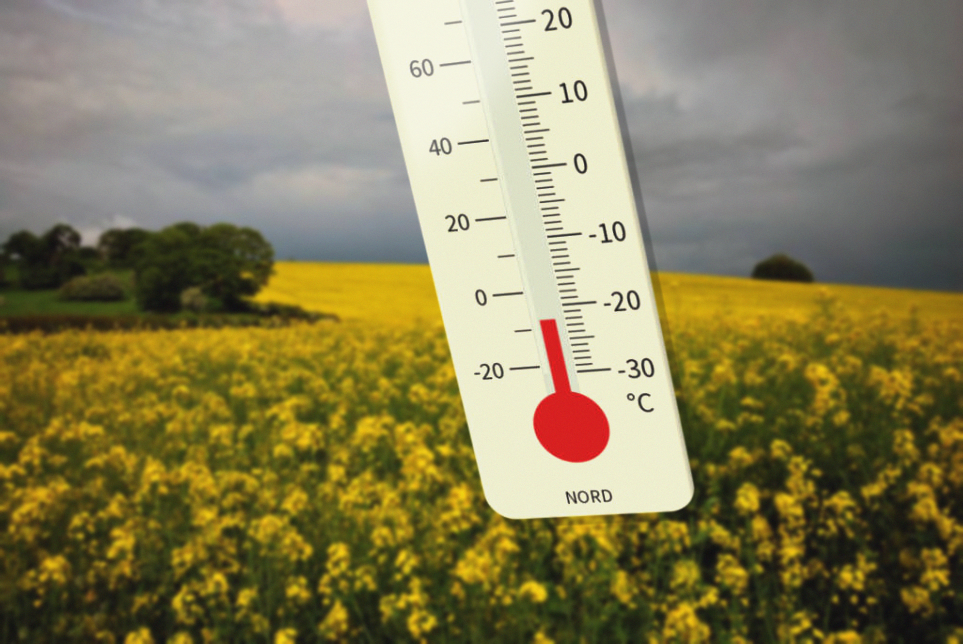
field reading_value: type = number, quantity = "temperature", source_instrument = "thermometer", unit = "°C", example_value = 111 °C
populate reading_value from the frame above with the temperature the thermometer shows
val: -22 °C
